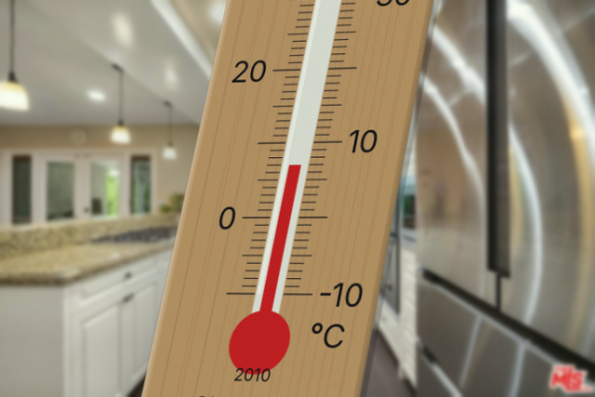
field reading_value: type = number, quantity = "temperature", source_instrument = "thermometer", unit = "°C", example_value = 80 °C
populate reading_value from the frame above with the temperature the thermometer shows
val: 7 °C
